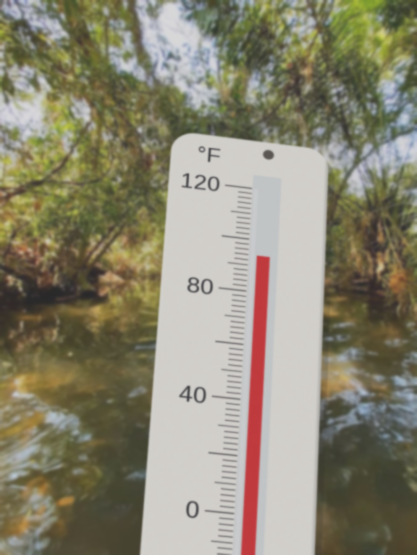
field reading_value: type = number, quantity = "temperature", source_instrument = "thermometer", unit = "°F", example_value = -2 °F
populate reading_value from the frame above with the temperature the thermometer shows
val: 94 °F
